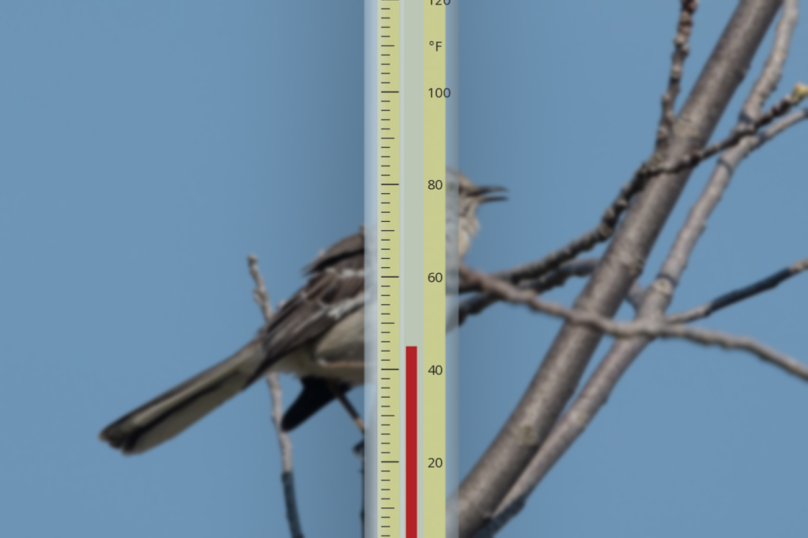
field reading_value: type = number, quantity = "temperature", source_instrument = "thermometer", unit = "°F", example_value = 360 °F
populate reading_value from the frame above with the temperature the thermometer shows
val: 45 °F
